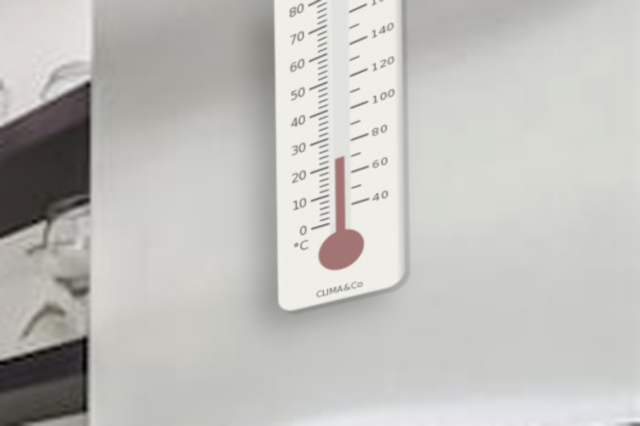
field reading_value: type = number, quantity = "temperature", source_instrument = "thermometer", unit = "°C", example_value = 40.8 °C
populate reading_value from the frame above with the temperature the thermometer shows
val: 22 °C
